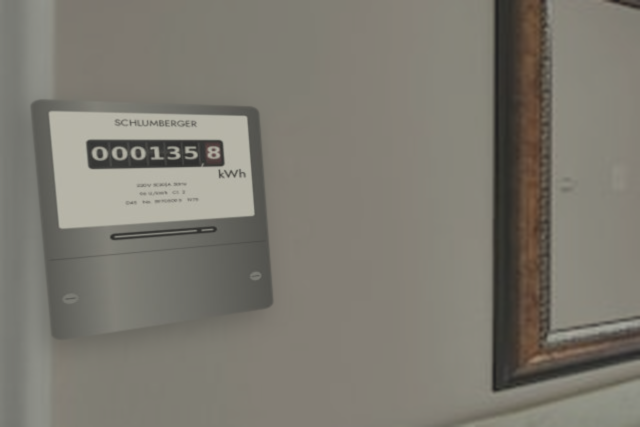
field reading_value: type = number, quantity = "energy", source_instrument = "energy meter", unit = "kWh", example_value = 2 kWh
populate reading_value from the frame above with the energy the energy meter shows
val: 135.8 kWh
